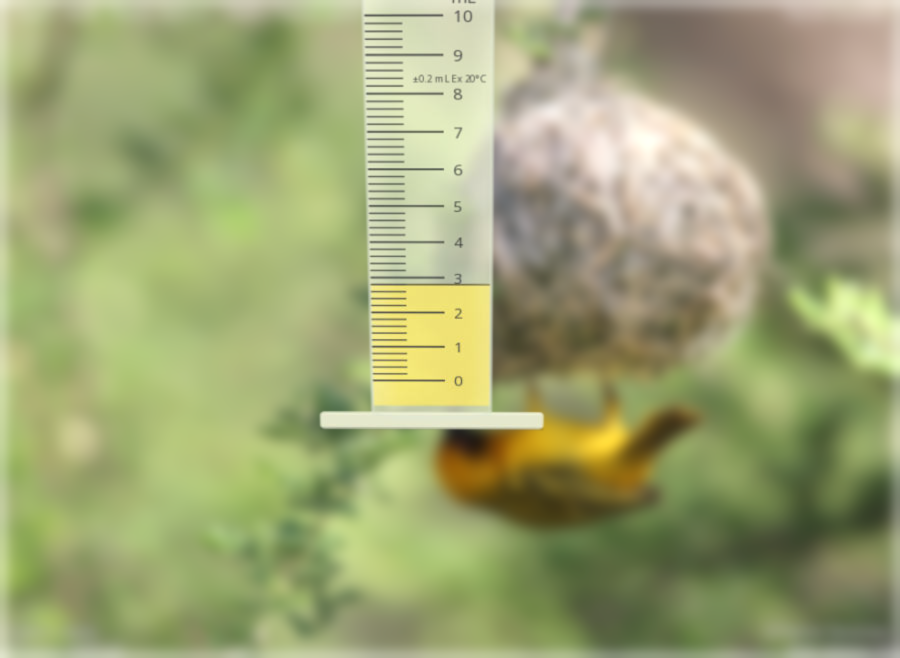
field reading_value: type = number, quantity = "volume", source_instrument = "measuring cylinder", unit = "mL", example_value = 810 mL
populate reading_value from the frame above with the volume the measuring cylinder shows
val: 2.8 mL
